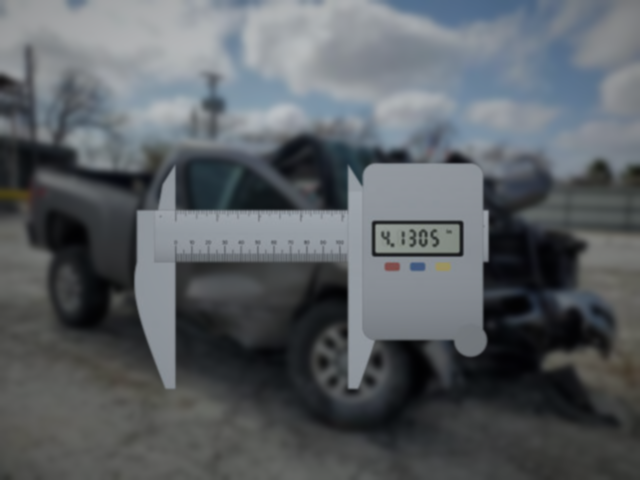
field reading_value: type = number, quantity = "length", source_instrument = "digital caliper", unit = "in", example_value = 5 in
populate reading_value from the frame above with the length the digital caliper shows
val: 4.1305 in
